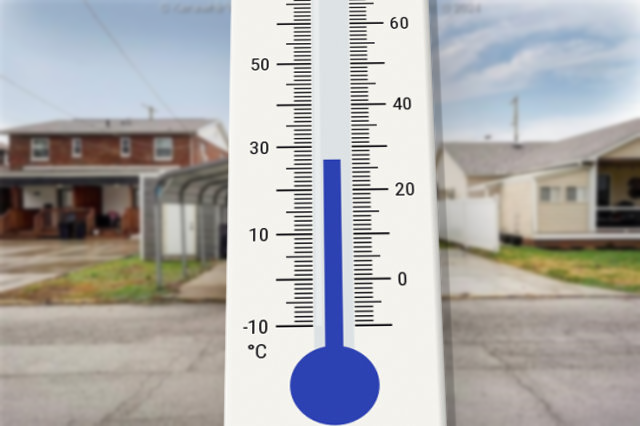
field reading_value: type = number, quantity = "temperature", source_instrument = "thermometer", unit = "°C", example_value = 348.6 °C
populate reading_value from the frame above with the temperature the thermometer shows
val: 27 °C
